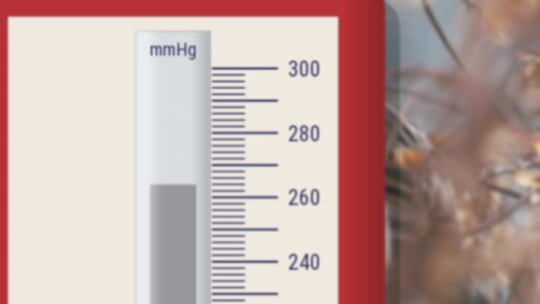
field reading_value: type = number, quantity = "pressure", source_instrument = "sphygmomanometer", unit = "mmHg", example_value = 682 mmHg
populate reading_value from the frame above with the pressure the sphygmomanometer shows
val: 264 mmHg
